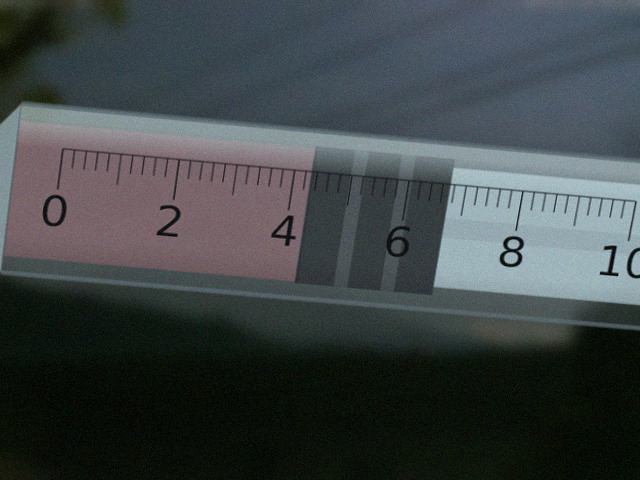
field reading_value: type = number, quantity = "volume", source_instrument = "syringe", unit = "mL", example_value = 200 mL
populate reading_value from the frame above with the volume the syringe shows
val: 4.3 mL
